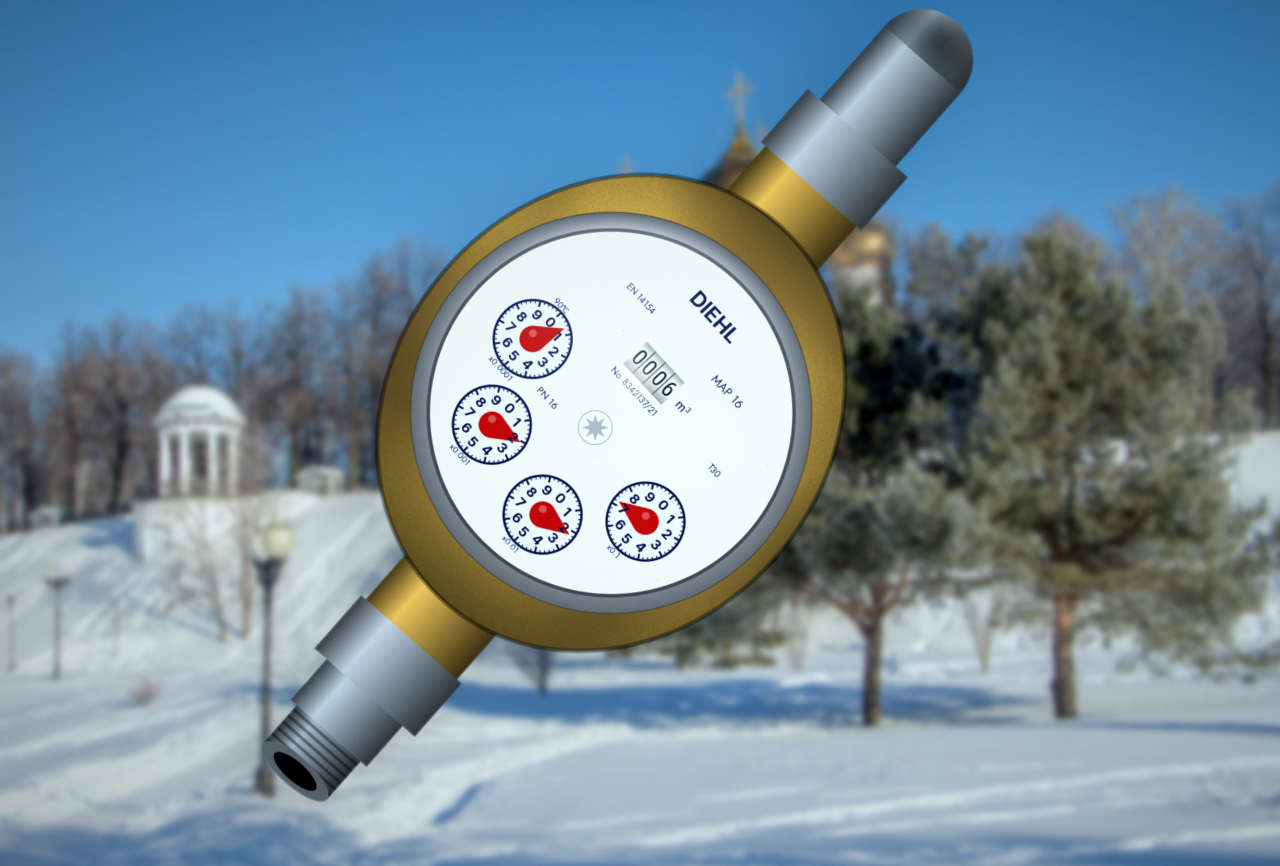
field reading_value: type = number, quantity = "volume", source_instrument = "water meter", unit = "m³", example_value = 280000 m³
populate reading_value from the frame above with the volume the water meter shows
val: 6.7220 m³
